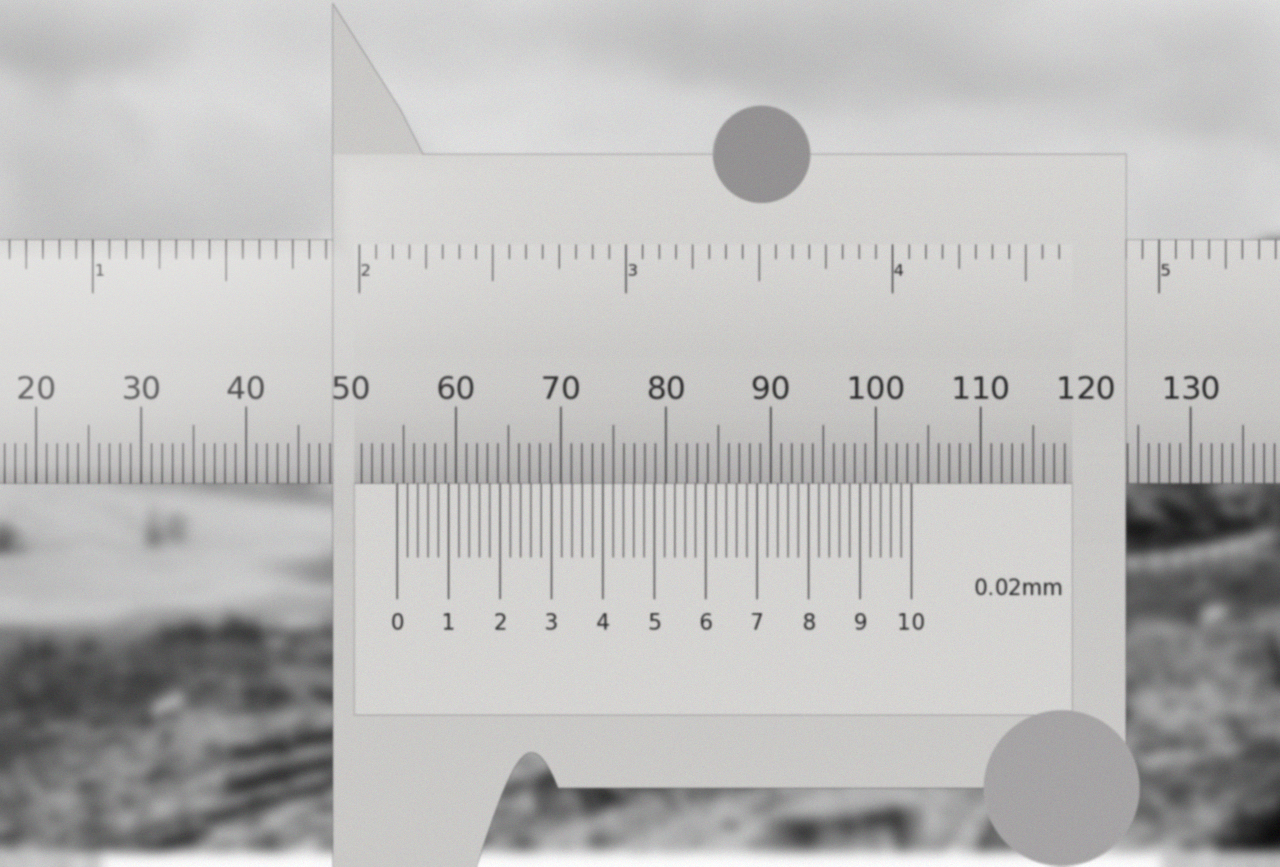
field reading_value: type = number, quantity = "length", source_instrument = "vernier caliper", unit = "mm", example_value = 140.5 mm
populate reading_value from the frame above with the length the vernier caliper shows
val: 54.4 mm
